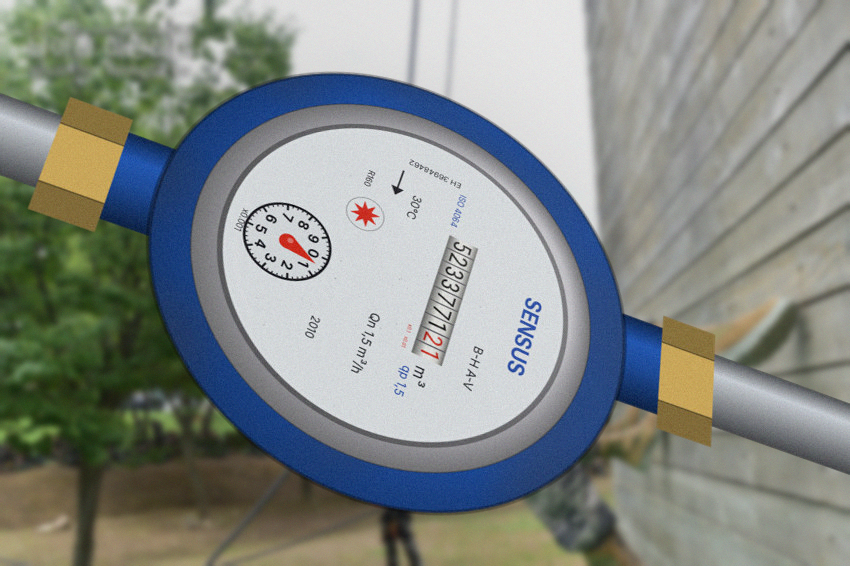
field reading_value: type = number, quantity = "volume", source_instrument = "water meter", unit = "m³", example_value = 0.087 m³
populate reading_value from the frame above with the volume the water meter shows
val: 5233771.210 m³
